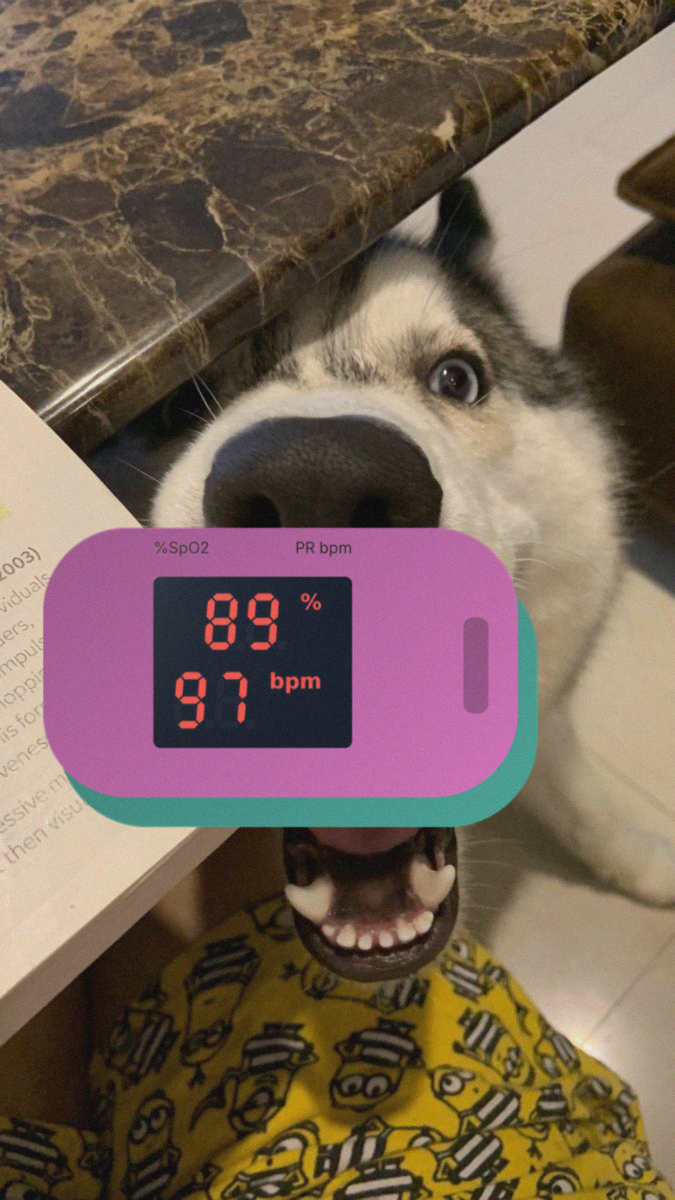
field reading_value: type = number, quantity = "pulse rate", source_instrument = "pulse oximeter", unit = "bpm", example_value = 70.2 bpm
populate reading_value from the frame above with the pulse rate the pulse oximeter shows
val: 97 bpm
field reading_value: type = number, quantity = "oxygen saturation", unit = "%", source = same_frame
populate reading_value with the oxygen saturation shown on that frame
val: 89 %
